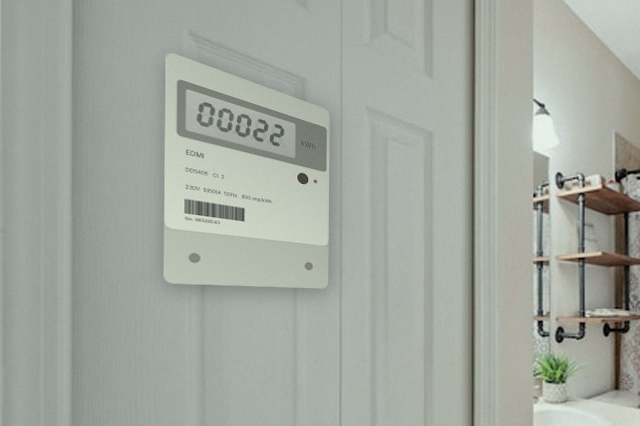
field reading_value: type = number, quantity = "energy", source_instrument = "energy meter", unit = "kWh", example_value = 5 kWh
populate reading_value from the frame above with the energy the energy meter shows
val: 22 kWh
